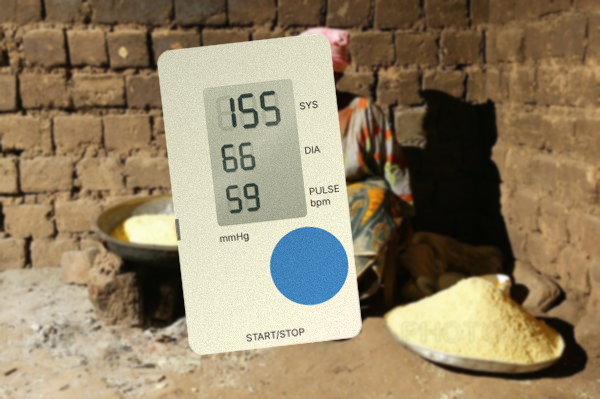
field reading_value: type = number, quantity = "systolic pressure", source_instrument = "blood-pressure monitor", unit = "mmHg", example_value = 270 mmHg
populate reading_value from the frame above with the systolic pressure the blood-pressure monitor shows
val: 155 mmHg
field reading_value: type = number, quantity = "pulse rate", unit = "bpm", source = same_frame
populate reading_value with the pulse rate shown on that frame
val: 59 bpm
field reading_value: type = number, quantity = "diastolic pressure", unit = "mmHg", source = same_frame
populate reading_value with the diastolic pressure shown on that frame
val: 66 mmHg
